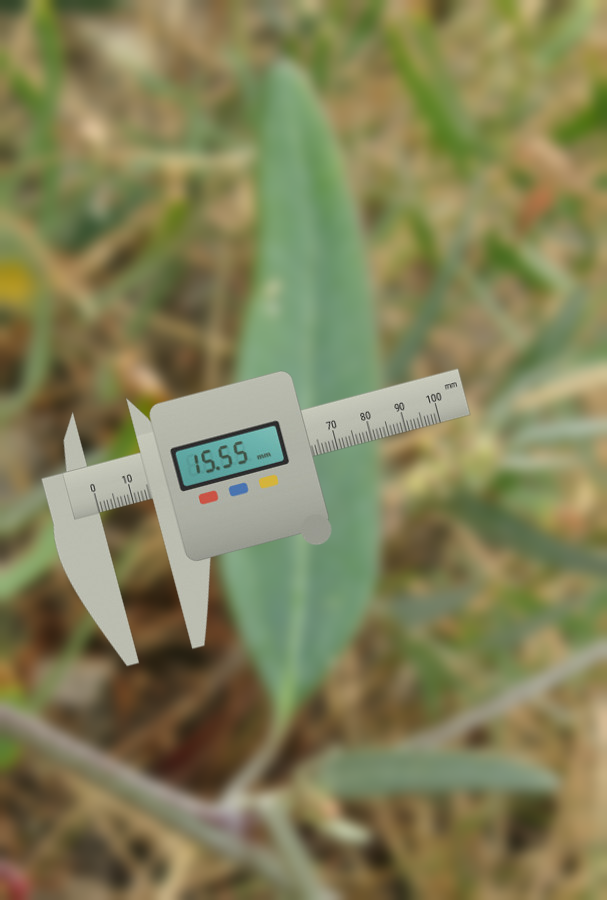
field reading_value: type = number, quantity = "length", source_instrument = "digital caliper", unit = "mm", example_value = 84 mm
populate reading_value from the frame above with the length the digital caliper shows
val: 15.55 mm
